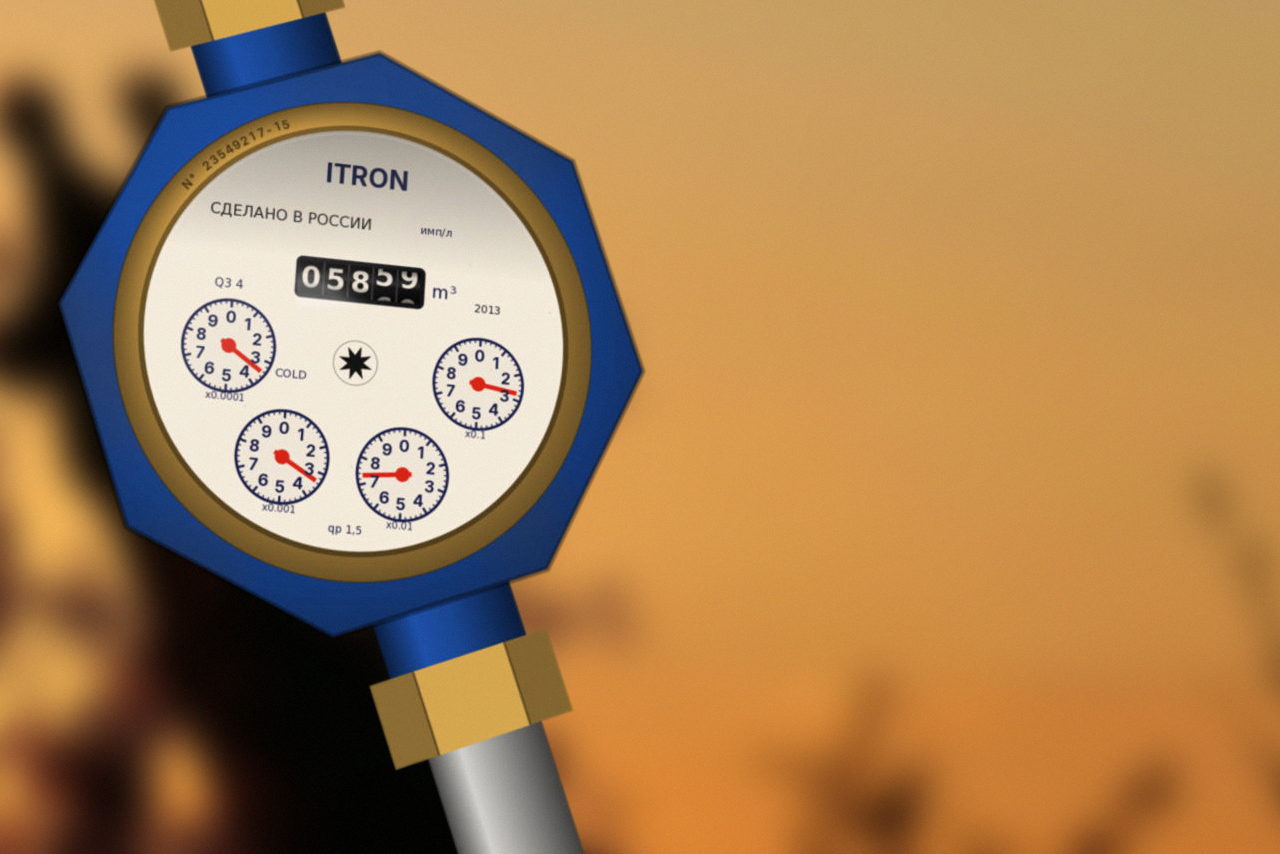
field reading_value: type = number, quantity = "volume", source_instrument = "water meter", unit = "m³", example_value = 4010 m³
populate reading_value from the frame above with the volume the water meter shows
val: 5859.2733 m³
